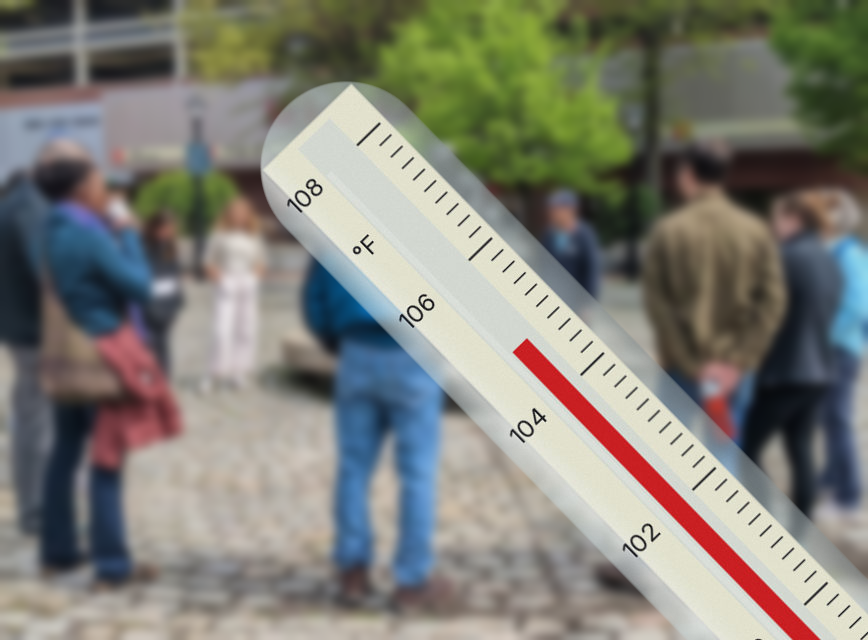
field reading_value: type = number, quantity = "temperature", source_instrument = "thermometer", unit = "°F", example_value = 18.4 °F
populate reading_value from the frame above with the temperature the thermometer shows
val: 104.8 °F
